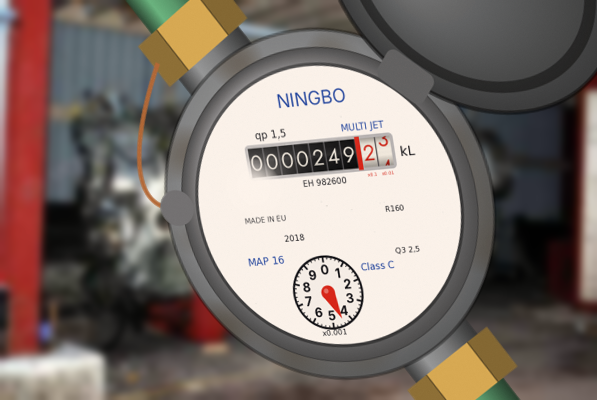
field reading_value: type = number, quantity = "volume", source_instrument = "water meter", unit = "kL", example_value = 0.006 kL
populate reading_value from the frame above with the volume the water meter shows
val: 249.234 kL
